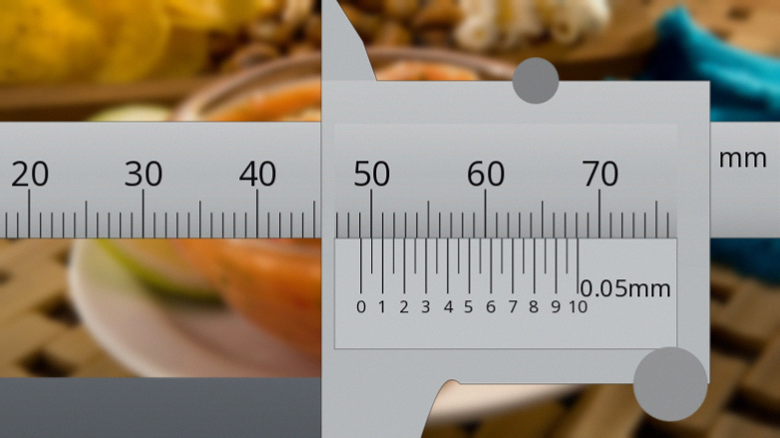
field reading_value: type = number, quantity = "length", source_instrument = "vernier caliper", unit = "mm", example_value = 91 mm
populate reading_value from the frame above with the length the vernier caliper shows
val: 49.1 mm
